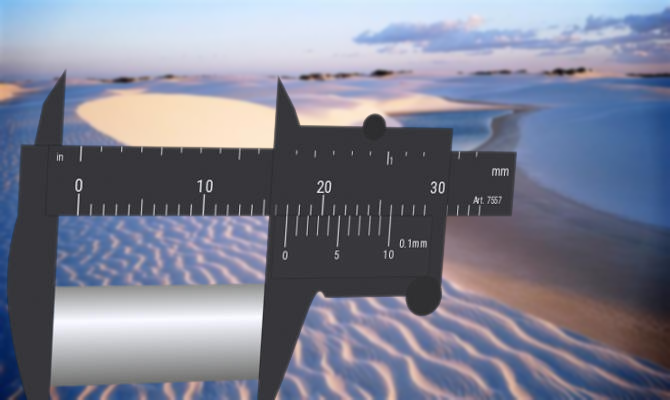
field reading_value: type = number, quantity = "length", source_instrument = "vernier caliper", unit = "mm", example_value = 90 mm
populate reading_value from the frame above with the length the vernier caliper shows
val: 17.0 mm
